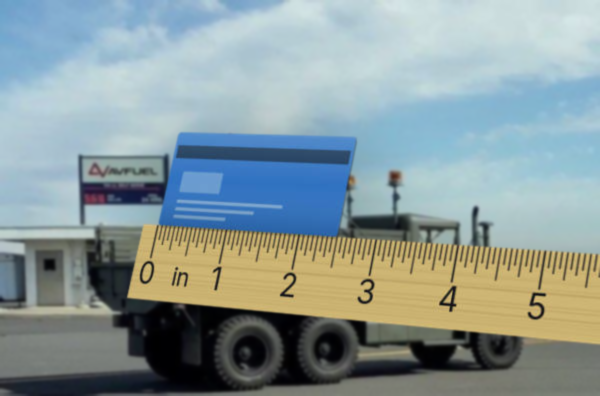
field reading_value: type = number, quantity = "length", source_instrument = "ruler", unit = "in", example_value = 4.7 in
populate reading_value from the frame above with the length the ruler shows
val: 2.5 in
